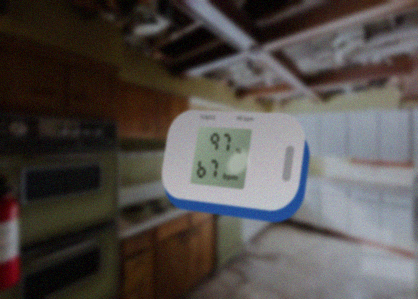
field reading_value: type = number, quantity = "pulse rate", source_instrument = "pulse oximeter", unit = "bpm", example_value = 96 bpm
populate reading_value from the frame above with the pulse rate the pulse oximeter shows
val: 67 bpm
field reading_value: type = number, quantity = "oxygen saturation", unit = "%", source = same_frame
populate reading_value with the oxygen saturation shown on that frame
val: 97 %
